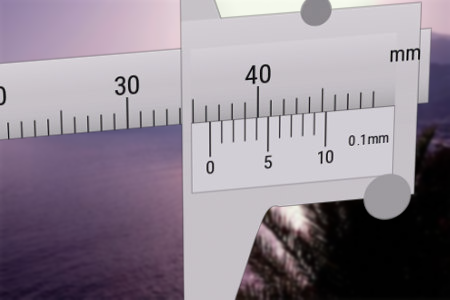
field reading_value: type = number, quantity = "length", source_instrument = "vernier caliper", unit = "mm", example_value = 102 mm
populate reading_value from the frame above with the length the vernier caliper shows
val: 36.3 mm
